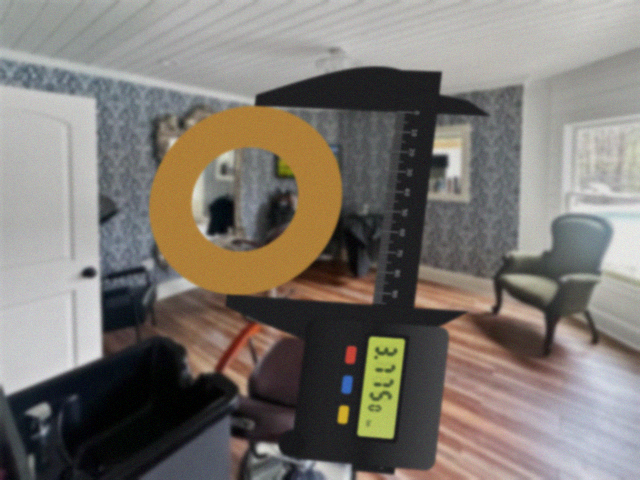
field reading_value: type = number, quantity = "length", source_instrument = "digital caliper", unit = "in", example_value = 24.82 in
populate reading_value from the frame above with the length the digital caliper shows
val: 3.7750 in
